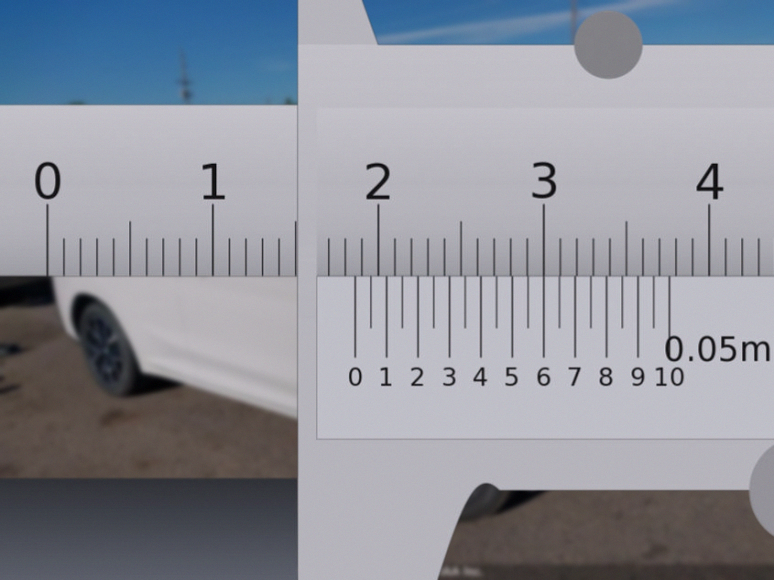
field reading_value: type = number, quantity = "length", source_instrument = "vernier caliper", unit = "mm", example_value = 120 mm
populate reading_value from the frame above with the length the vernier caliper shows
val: 18.6 mm
